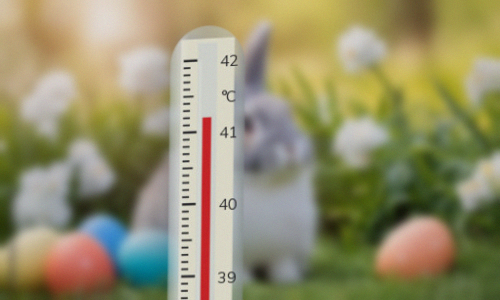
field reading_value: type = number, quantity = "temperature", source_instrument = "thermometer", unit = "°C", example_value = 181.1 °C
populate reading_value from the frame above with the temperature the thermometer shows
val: 41.2 °C
